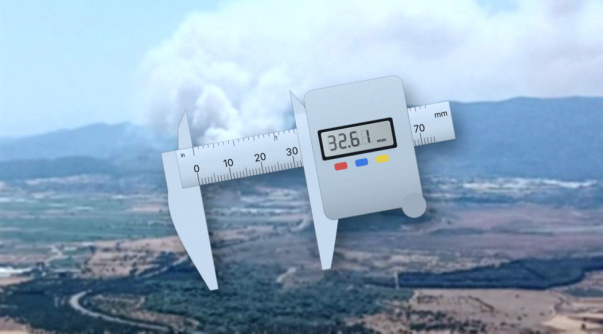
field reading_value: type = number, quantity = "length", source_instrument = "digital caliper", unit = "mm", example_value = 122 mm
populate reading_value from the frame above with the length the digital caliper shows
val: 32.61 mm
